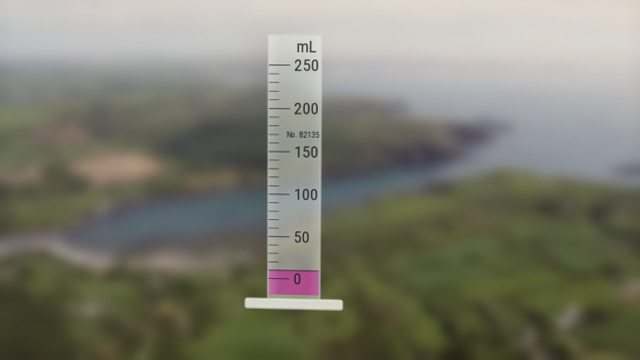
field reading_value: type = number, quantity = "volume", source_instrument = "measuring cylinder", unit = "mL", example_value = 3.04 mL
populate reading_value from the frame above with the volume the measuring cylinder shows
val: 10 mL
